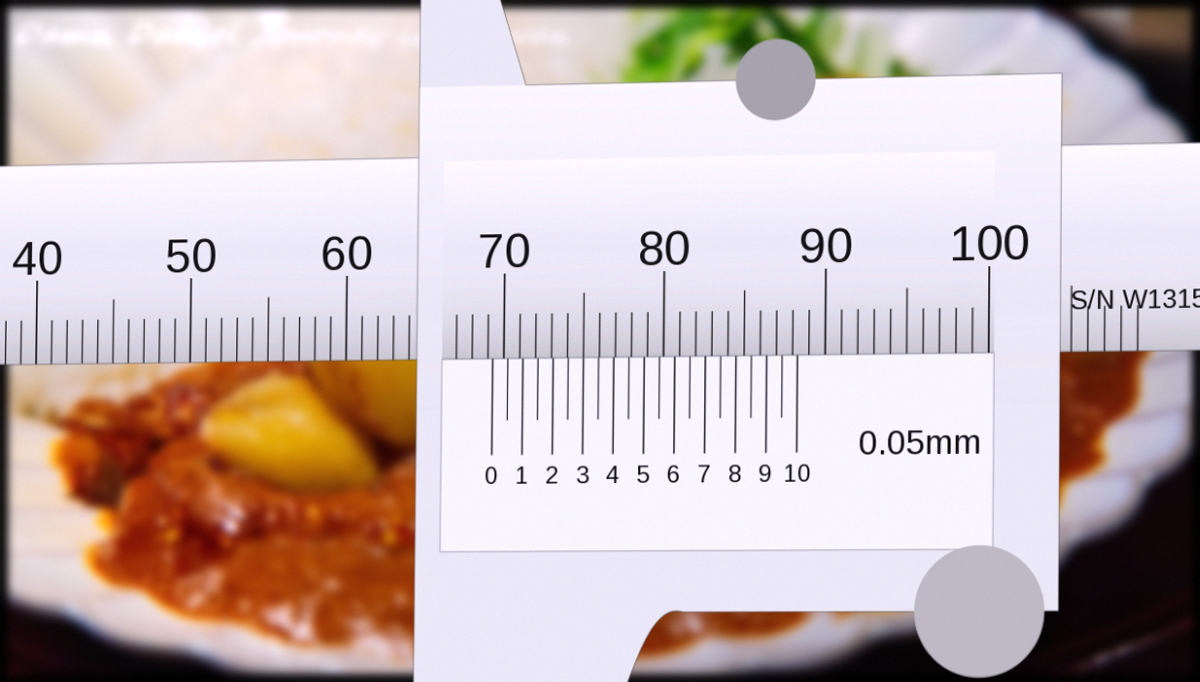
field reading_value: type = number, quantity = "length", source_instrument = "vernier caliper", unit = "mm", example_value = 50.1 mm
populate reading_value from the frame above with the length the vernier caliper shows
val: 69.3 mm
